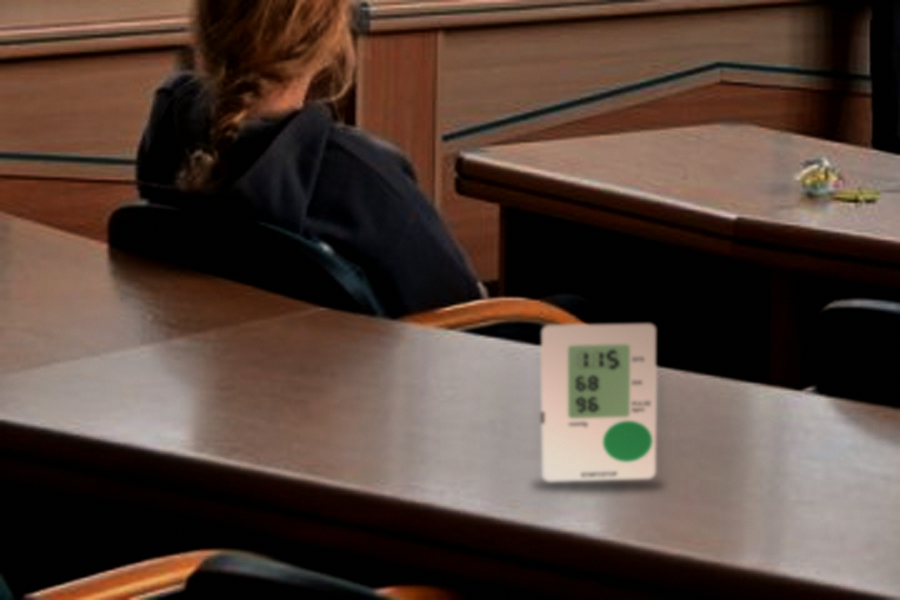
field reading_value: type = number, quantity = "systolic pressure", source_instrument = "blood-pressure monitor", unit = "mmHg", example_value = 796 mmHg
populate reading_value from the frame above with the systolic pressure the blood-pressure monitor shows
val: 115 mmHg
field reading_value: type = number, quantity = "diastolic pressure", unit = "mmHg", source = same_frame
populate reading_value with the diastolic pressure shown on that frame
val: 68 mmHg
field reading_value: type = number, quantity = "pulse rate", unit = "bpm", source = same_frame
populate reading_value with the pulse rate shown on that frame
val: 96 bpm
